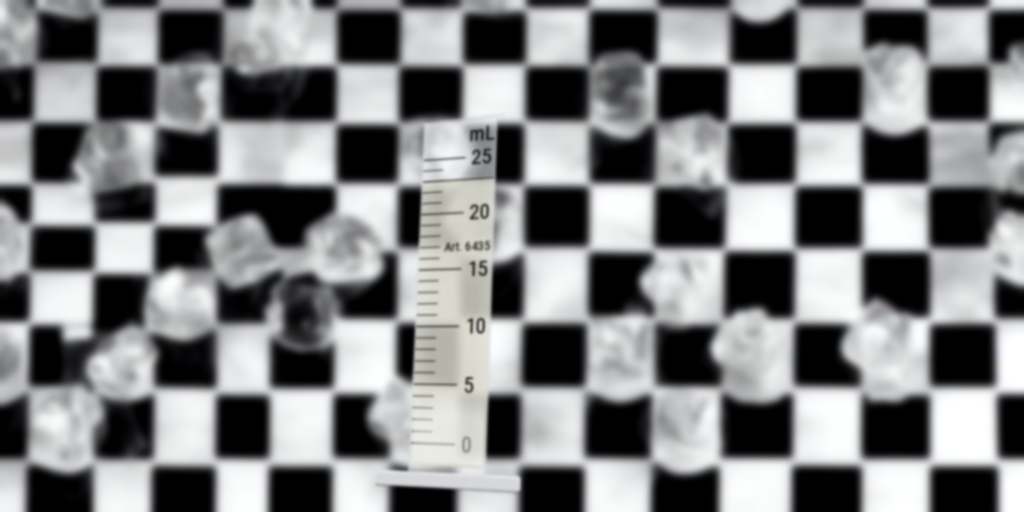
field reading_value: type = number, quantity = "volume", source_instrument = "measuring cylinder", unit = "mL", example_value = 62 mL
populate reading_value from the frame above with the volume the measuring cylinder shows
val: 23 mL
